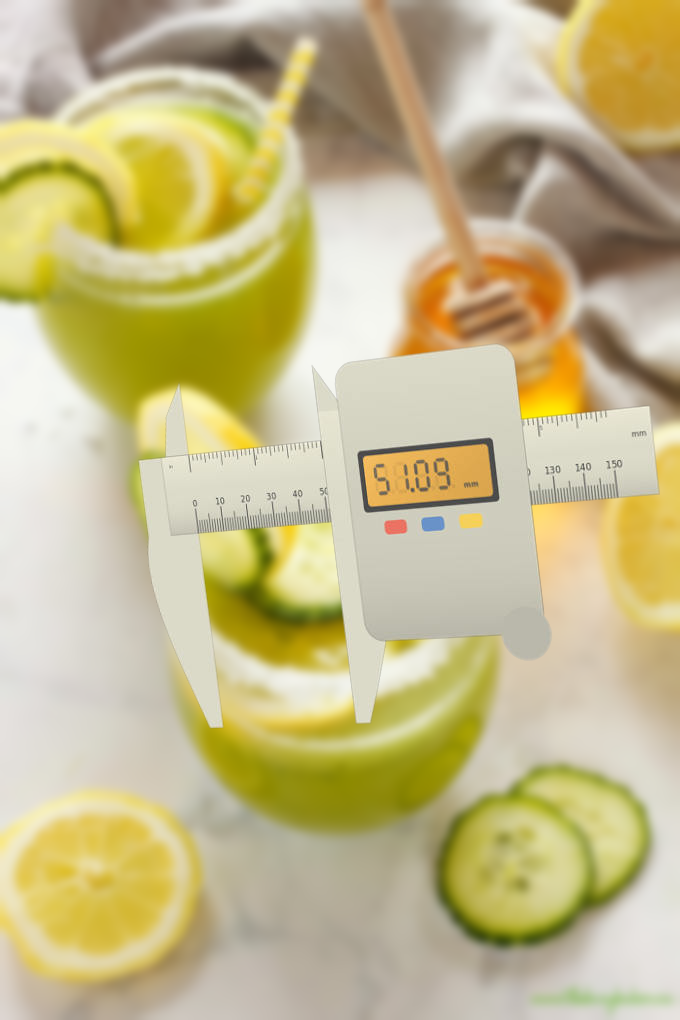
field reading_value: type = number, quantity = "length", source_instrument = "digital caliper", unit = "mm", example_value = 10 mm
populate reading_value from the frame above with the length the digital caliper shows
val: 51.09 mm
